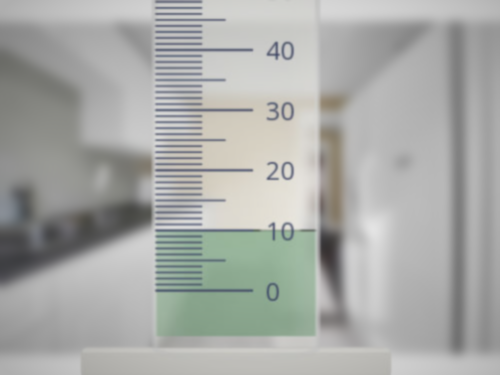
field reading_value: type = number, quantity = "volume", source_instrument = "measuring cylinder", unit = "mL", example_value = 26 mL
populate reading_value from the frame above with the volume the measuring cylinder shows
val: 10 mL
